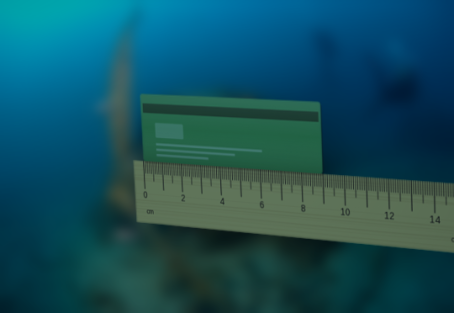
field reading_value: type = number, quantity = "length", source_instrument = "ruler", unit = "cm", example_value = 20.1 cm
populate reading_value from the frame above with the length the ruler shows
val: 9 cm
